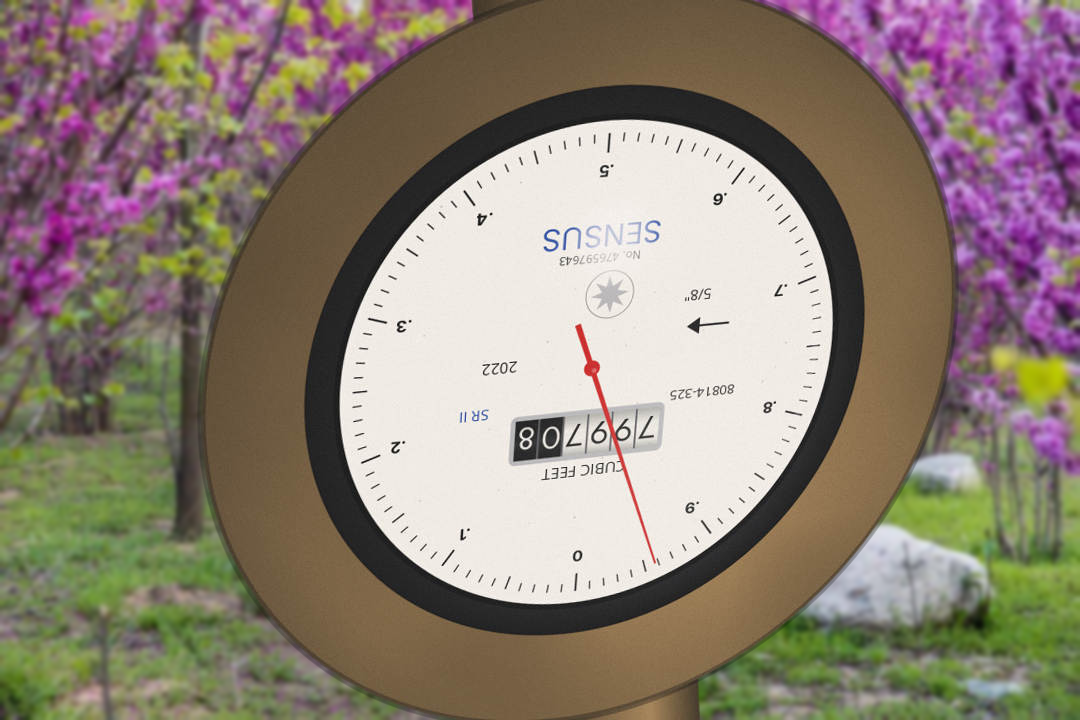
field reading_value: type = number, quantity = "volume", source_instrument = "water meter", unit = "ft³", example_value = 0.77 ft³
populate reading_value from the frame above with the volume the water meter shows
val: 799707.94 ft³
